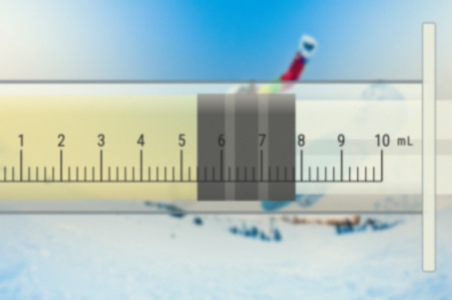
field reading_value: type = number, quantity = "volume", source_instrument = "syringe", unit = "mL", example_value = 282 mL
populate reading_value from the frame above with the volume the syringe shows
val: 5.4 mL
